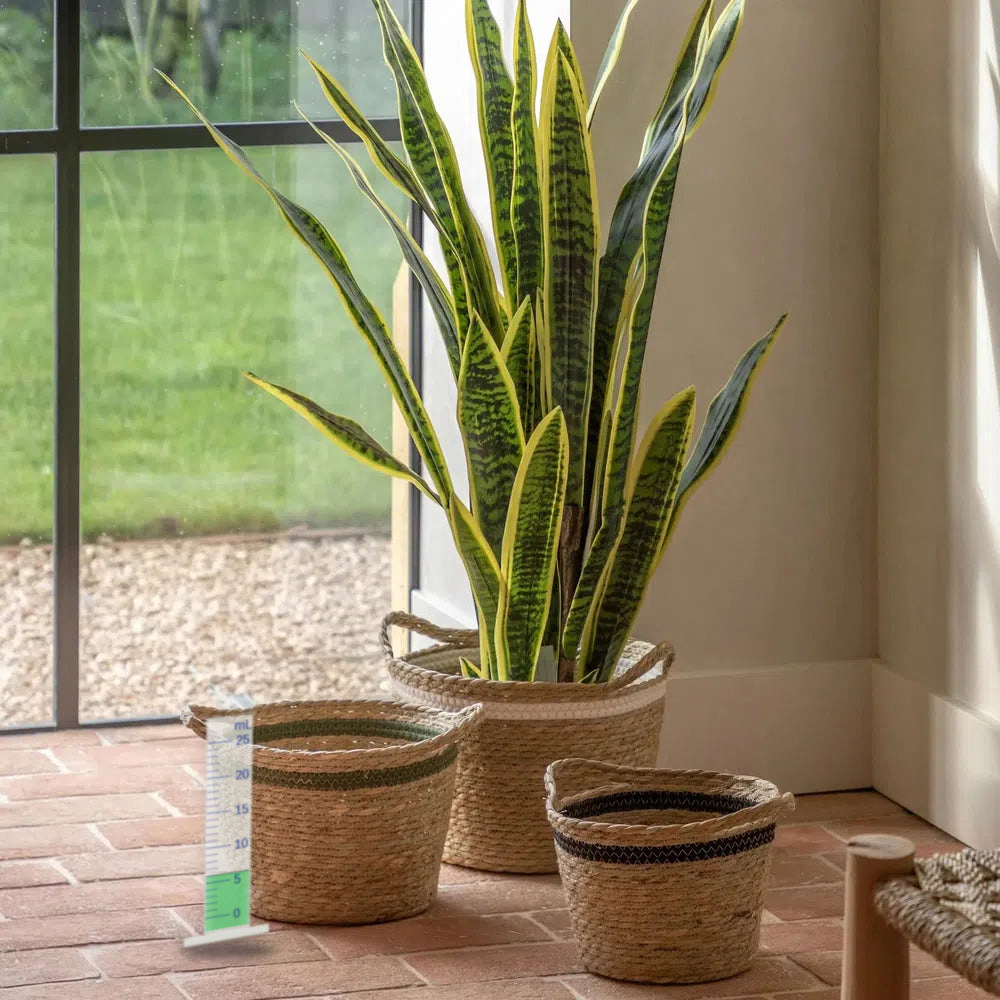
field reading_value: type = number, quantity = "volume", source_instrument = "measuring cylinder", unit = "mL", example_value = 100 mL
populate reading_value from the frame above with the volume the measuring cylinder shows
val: 6 mL
